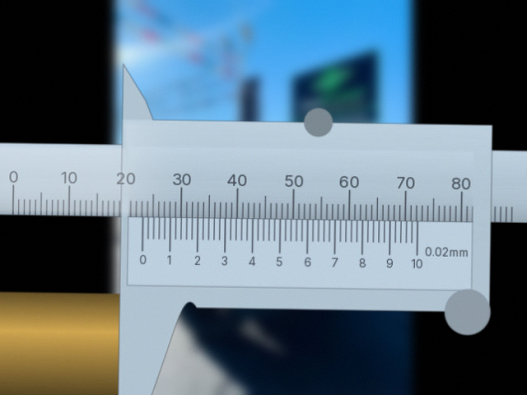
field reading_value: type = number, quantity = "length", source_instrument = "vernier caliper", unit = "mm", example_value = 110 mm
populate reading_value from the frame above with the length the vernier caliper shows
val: 23.2 mm
